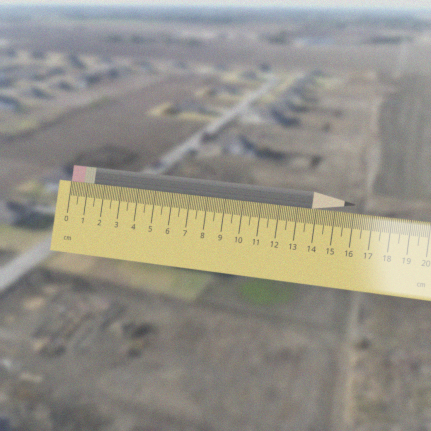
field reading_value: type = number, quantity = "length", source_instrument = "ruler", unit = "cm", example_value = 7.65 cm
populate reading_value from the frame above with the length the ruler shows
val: 16 cm
